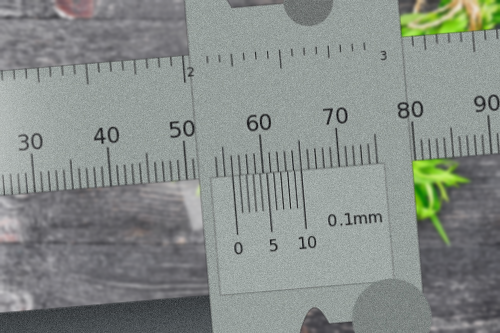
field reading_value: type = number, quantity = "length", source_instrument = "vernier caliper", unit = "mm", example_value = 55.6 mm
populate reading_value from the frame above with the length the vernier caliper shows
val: 56.0 mm
